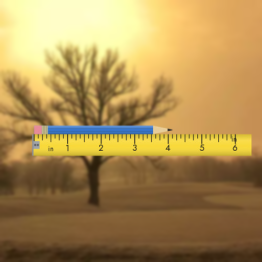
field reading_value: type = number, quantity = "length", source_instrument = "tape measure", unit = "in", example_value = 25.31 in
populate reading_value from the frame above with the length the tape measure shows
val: 4.125 in
